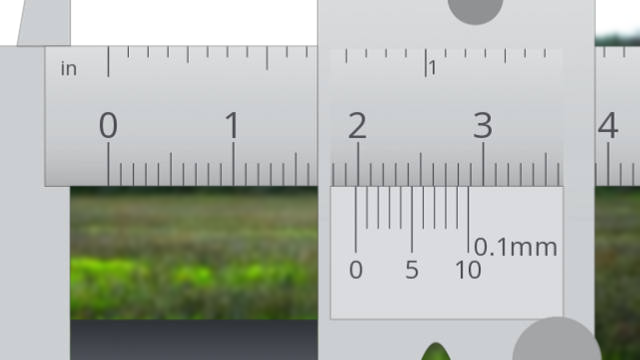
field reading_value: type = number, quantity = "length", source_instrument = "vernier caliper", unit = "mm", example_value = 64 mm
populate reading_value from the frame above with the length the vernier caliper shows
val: 19.8 mm
